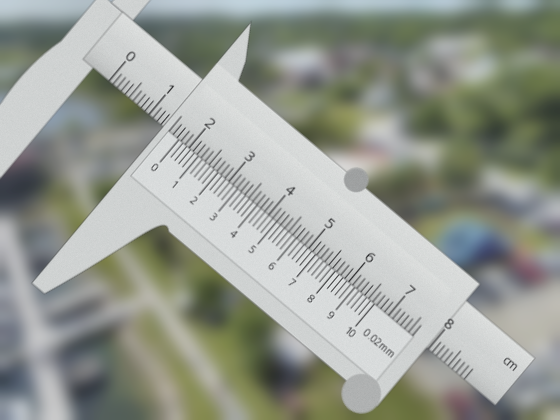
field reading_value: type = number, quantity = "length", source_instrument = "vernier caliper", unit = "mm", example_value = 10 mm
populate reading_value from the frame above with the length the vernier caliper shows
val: 17.5 mm
